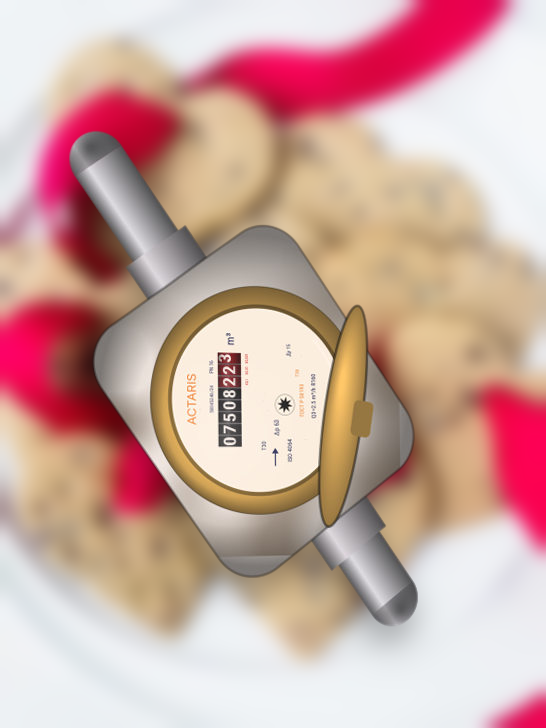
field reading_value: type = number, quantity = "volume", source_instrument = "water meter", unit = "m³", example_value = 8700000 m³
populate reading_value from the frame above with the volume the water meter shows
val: 7508.223 m³
